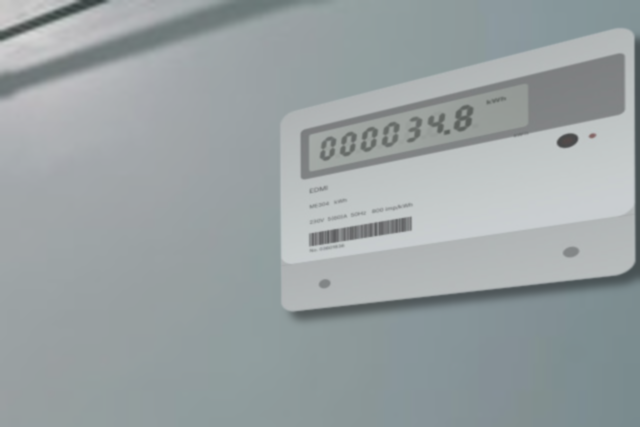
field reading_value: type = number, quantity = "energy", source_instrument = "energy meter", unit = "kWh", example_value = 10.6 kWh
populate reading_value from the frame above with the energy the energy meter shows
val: 34.8 kWh
